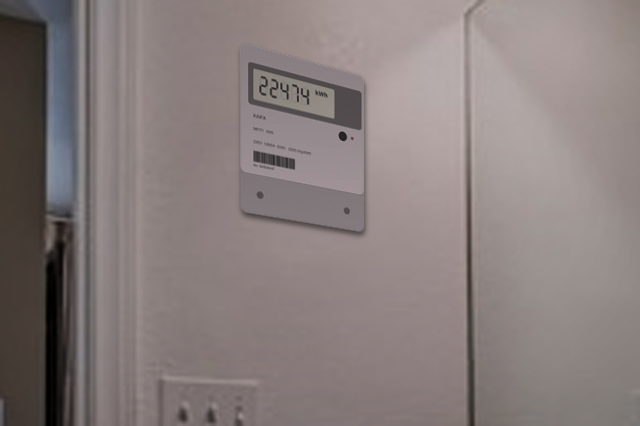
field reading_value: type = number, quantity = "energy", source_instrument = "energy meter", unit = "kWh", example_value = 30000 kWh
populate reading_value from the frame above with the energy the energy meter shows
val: 22474 kWh
